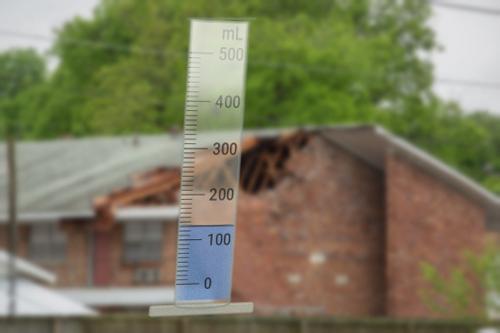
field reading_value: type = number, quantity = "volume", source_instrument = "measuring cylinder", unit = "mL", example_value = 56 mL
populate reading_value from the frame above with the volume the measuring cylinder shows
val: 130 mL
